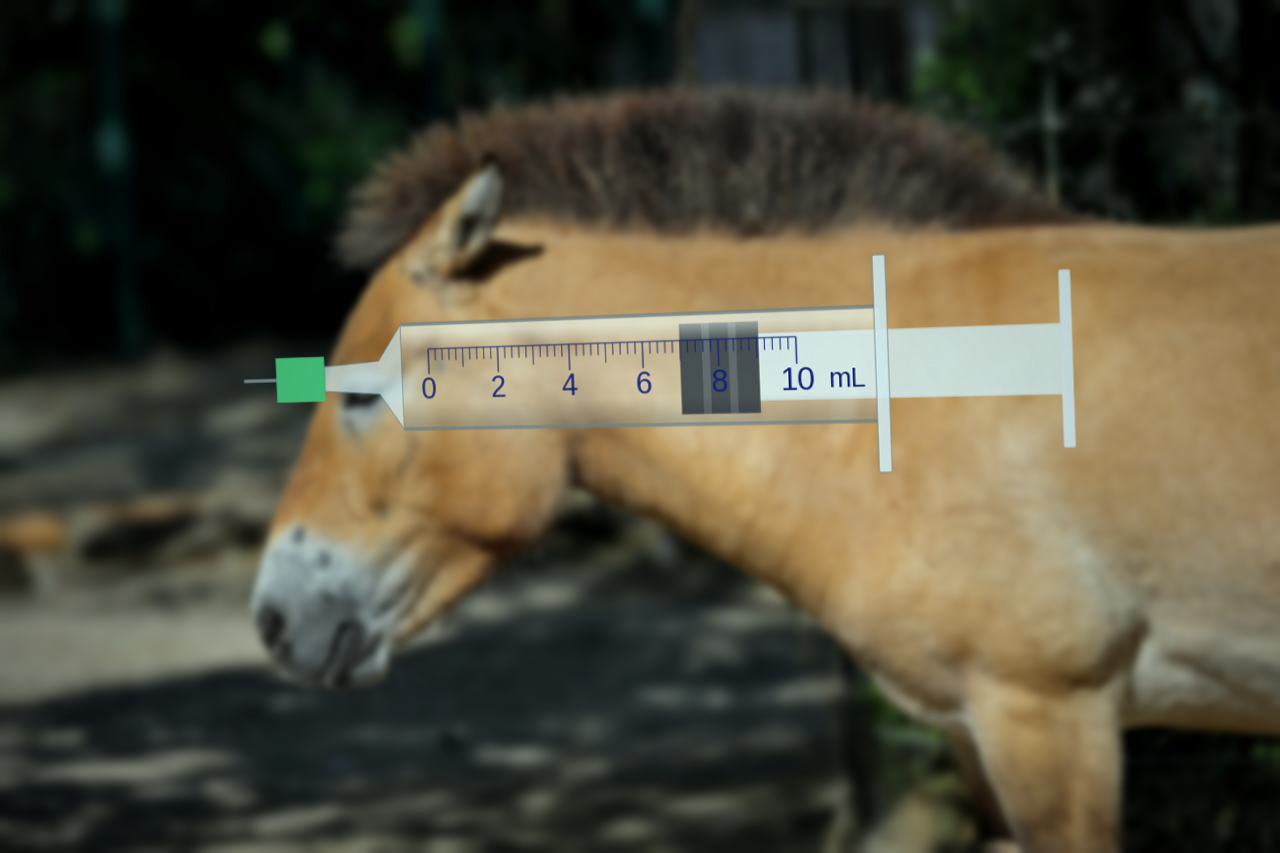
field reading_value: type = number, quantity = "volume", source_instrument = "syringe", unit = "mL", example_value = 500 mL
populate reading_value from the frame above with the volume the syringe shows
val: 7 mL
